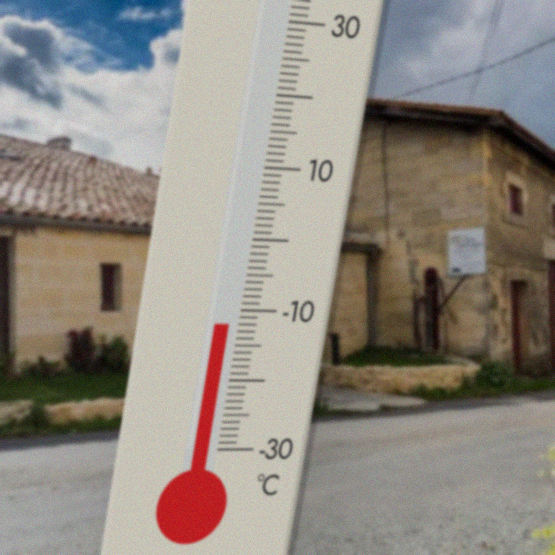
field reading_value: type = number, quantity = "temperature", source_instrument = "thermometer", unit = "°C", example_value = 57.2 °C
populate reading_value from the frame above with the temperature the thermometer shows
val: -12 °C
